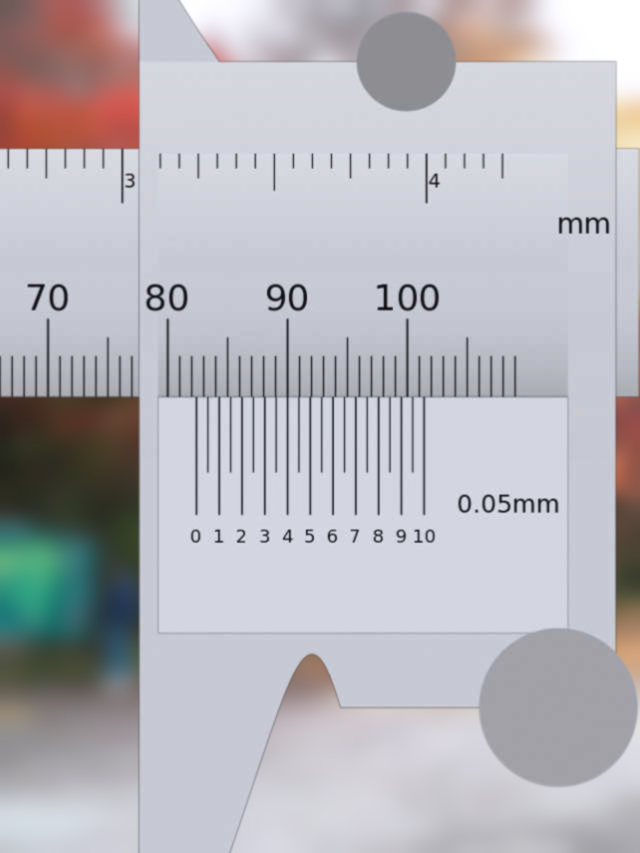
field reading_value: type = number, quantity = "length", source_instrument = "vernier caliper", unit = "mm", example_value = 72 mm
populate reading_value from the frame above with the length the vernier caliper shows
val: 82.4 mm
